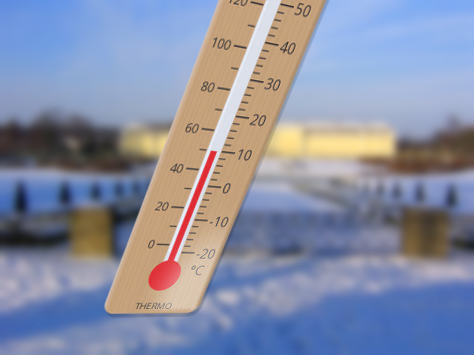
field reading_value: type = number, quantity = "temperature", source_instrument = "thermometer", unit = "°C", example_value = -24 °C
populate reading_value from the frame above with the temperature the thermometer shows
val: 10 °C
